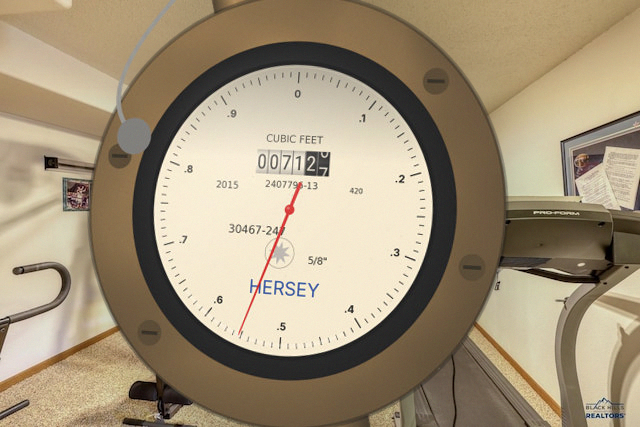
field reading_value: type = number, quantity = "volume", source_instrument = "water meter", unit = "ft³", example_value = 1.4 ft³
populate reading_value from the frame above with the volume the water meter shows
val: 7126.55 ft³
